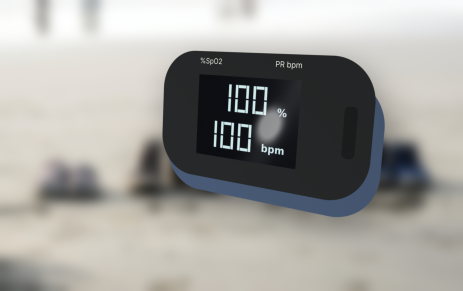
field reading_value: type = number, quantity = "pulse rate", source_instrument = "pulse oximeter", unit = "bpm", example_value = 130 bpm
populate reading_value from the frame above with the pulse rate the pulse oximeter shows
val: 100 bpm
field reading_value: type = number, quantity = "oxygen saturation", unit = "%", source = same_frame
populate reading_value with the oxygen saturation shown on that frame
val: 100 %
